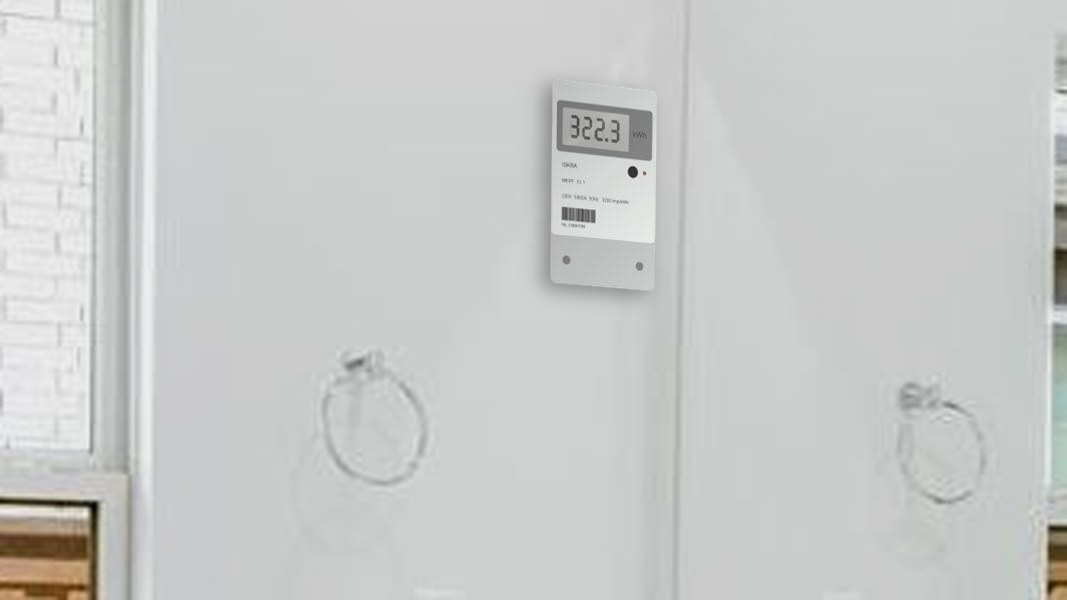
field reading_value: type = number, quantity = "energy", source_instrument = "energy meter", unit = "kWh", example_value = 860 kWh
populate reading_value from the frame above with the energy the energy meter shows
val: 322.3 kWh
